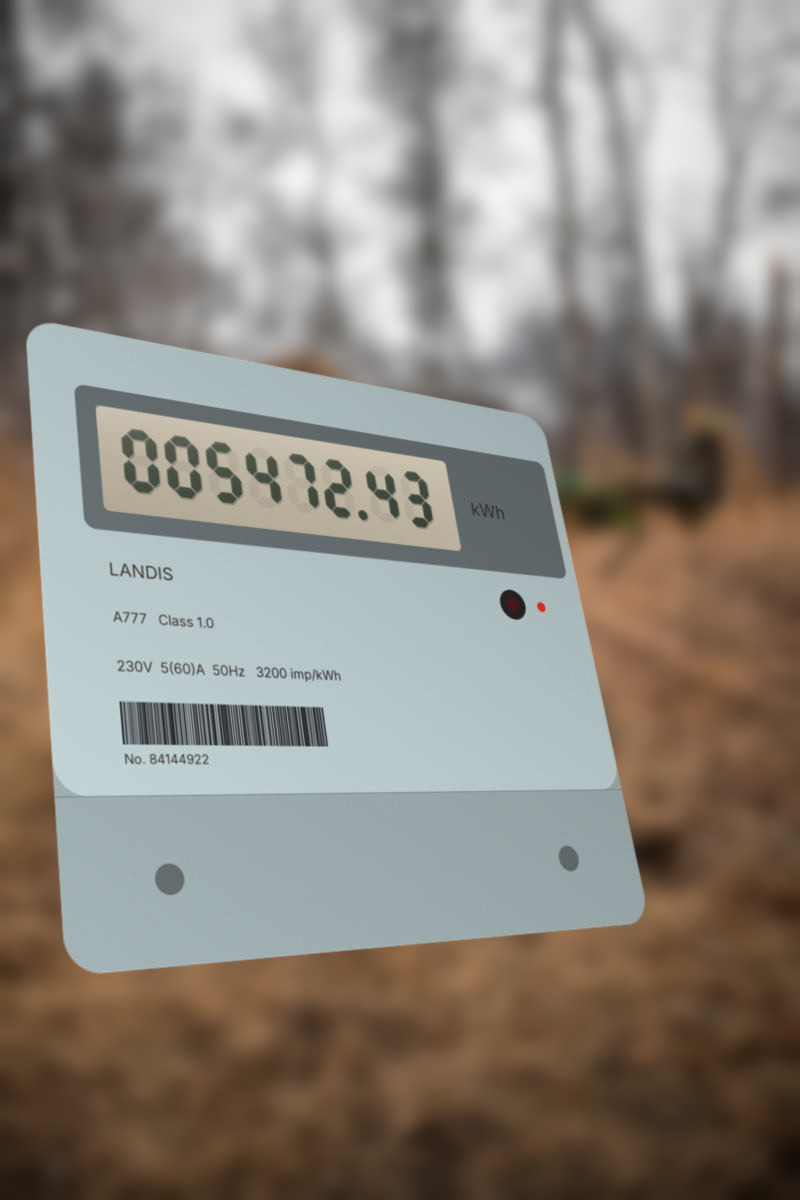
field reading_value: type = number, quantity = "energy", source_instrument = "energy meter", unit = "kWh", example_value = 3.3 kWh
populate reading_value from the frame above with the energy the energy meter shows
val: 5472.43 kWh
